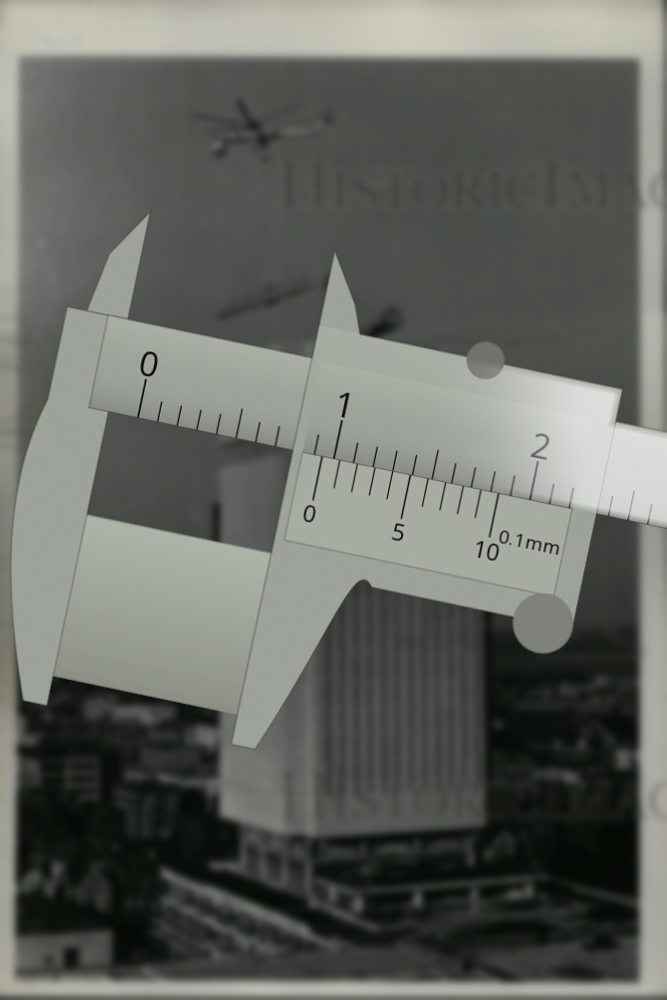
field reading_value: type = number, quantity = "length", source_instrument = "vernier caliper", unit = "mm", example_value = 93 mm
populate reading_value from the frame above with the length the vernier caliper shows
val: 9.4 mm
